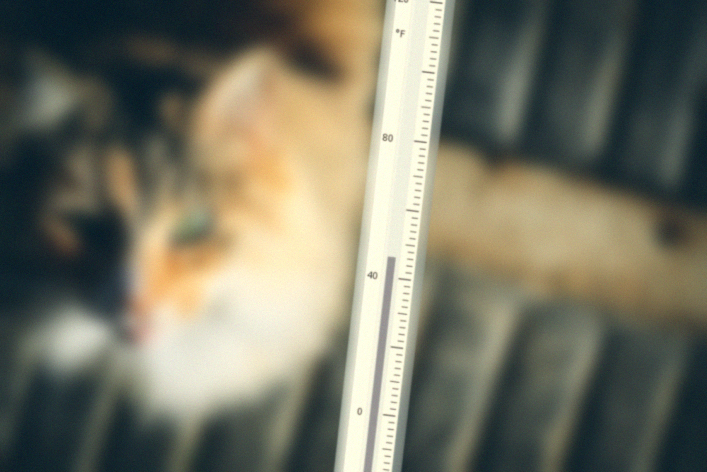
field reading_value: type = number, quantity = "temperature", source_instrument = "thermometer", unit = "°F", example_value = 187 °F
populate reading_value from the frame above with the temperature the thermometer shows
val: 46 °F
